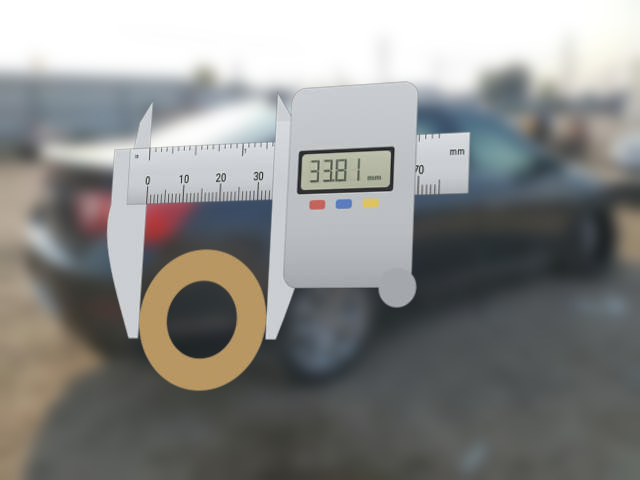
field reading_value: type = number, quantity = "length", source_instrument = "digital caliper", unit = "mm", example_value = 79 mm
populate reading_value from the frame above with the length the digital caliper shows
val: 33.81 mm
